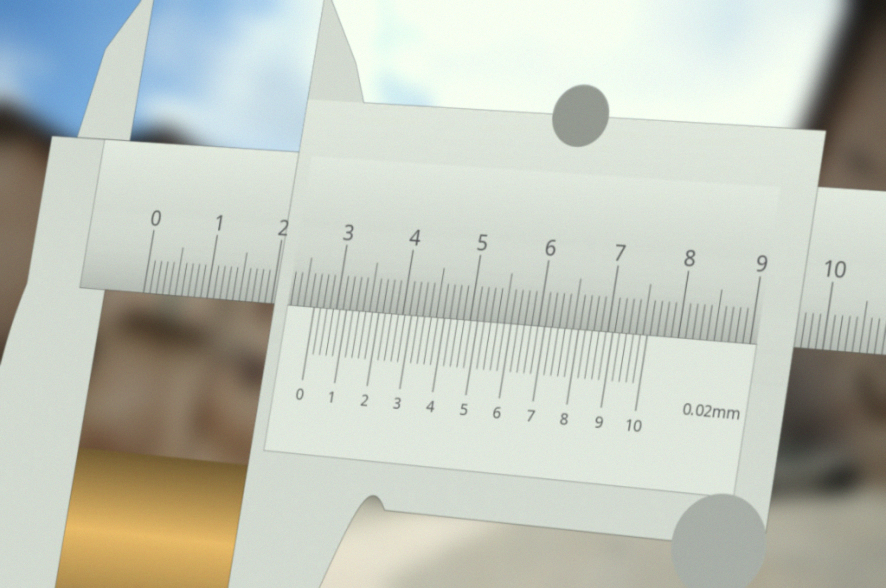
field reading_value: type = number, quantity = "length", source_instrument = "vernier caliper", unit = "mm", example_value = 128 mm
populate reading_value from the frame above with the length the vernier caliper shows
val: 26.6 mm
